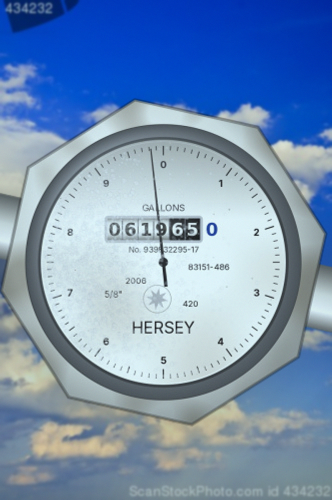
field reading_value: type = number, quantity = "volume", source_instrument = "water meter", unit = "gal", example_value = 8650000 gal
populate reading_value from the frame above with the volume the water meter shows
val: 619649.8 gal
